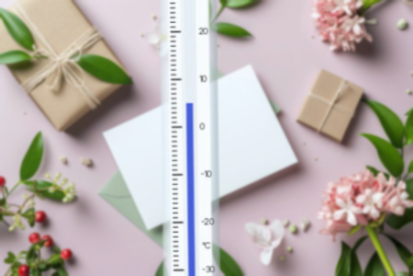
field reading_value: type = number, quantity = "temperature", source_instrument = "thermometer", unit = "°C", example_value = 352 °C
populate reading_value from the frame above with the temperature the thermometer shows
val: 5 °C
